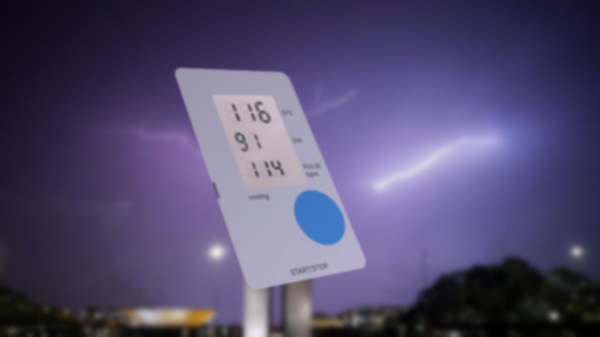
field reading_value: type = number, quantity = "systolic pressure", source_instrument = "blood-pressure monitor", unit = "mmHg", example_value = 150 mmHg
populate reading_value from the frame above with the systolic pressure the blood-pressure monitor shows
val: 116 mmHg
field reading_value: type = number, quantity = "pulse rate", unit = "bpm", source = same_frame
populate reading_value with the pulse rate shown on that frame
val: 114 bpm
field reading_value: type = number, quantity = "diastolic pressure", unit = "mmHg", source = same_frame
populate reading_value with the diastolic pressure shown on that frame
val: 91 mmHg
